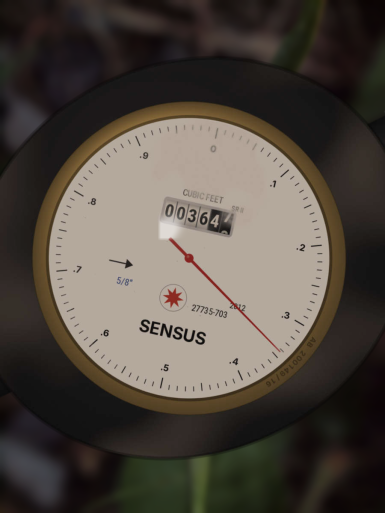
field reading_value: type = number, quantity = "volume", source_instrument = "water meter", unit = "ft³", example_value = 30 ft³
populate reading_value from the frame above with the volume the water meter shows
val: 3647.34 ft³
